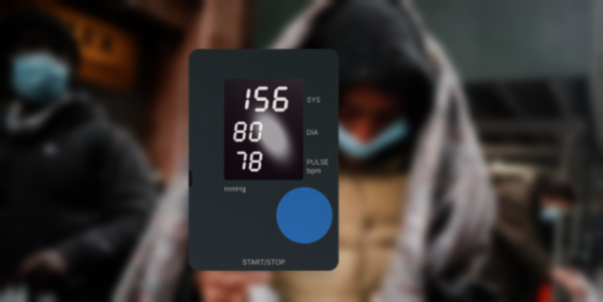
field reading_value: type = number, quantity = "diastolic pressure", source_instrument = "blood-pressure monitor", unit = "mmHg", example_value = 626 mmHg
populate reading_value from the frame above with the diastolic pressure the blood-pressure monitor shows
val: 80 mmHg
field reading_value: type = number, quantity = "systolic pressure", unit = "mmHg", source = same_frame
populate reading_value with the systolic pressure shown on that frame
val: 156 mmHg
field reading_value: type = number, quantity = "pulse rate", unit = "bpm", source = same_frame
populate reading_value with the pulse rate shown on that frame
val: 78 bpm
